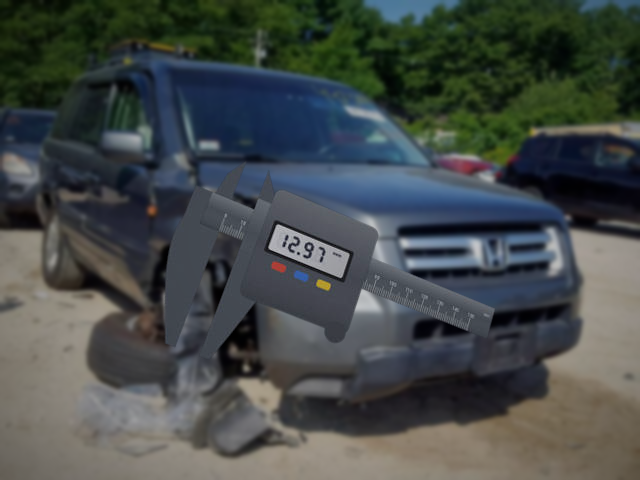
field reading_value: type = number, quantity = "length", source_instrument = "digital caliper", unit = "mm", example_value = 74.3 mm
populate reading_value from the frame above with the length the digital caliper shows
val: 12.97 mm
